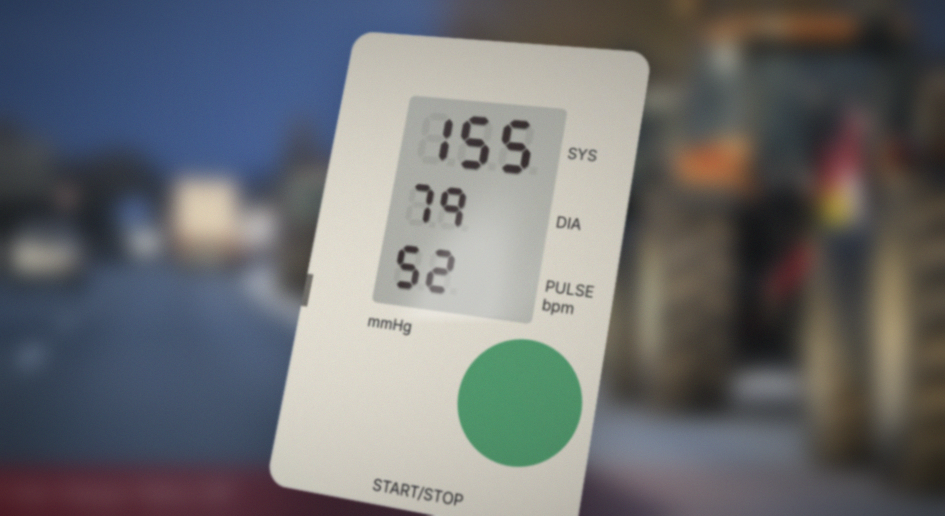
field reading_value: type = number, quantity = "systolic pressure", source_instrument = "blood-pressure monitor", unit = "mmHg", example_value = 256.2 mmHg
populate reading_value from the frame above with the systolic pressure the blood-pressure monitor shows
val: 155 mmHg
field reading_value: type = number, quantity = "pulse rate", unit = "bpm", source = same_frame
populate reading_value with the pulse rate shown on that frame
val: 52 bpm
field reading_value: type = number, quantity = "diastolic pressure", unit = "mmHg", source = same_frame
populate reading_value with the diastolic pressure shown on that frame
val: 79 mmHg
